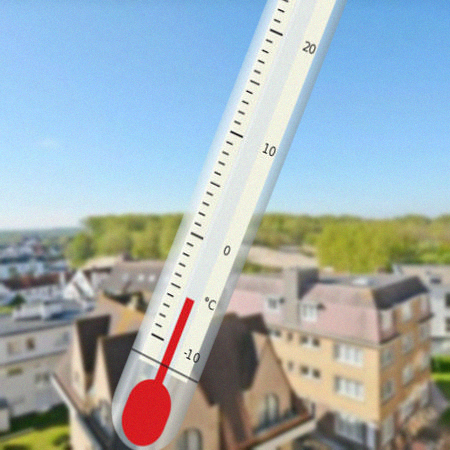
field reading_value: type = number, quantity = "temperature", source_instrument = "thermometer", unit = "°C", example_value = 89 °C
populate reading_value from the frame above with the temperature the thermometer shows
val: -5.5 °C
